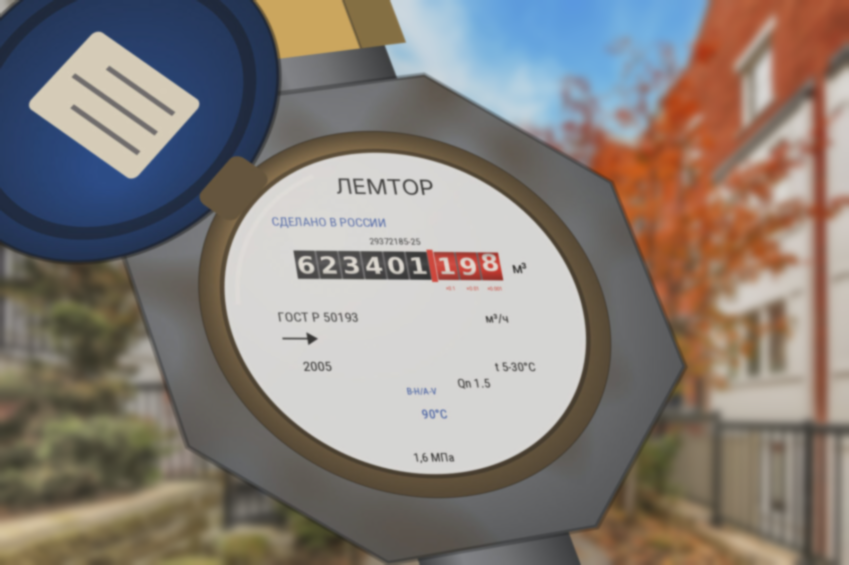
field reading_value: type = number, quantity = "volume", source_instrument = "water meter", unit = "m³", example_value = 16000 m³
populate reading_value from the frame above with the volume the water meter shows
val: 623401.198 m³
